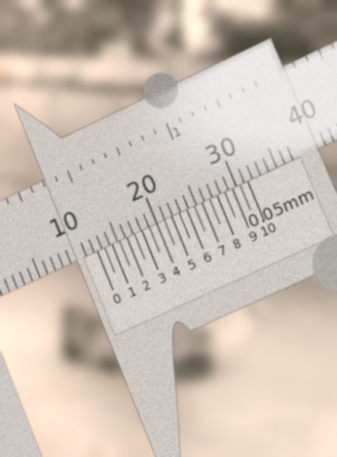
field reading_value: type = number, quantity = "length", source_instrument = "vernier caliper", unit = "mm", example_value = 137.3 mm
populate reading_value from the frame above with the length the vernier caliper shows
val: 12.4 mm
